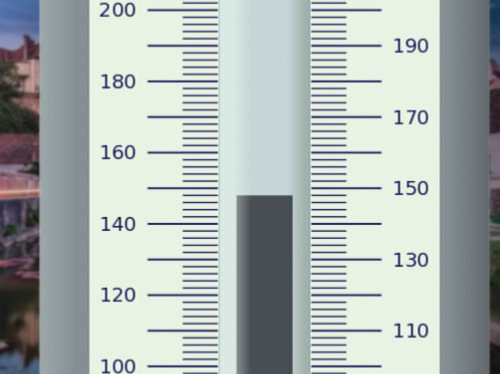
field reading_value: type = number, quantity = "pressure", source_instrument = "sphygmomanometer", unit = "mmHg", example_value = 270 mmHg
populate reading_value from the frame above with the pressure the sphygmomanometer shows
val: 148 mmHg
